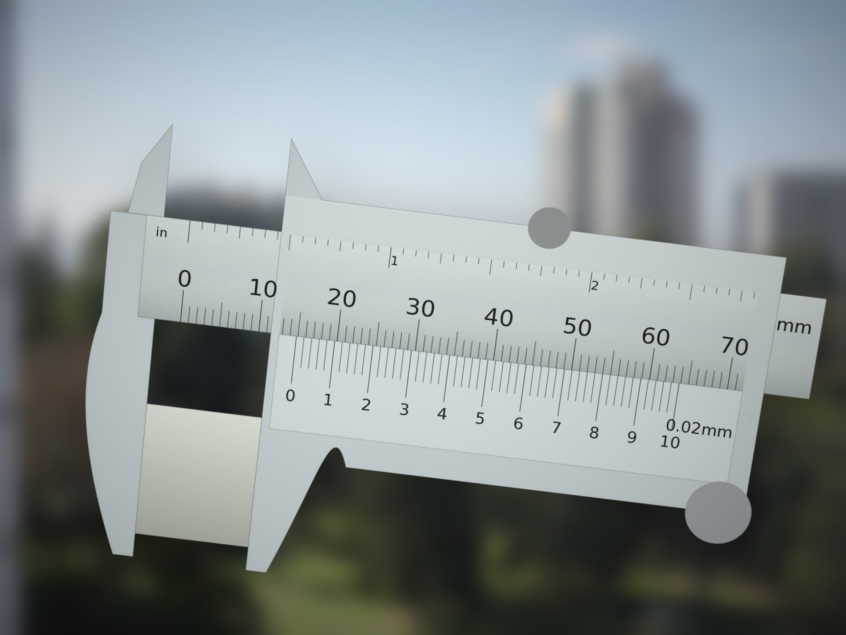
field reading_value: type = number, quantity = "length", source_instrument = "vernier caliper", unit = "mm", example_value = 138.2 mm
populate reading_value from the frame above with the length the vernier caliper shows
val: 14.8 mm
